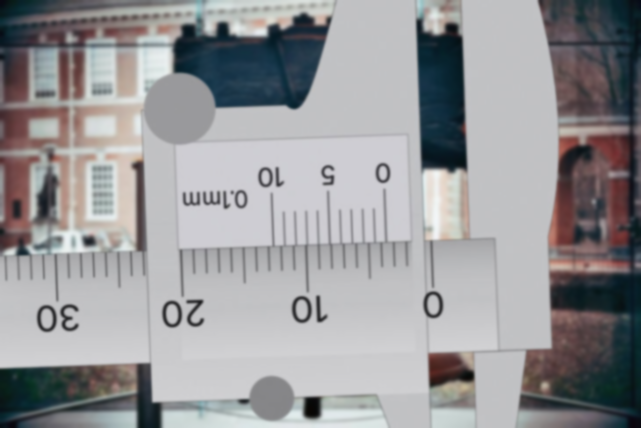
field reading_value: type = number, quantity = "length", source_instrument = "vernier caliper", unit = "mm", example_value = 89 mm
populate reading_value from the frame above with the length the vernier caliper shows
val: 3.6 mm
